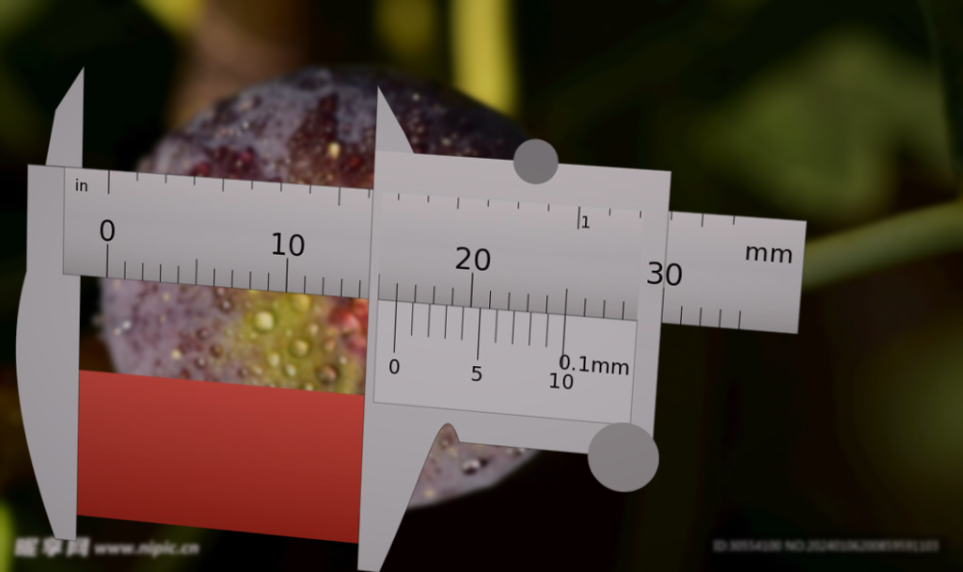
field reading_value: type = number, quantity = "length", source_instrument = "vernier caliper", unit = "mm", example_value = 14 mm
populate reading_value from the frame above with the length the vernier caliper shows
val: 16.0 mm
